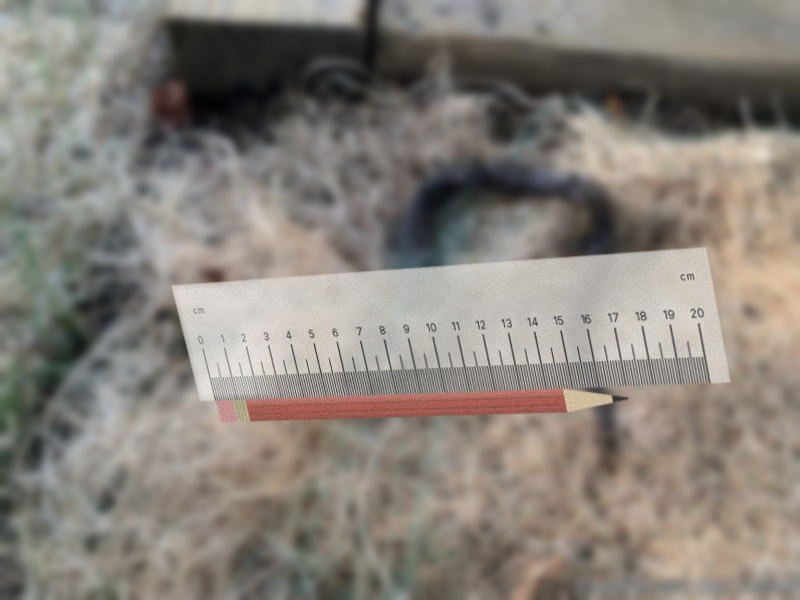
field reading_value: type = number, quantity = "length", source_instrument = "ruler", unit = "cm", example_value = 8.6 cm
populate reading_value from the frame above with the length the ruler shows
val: 17 cm
